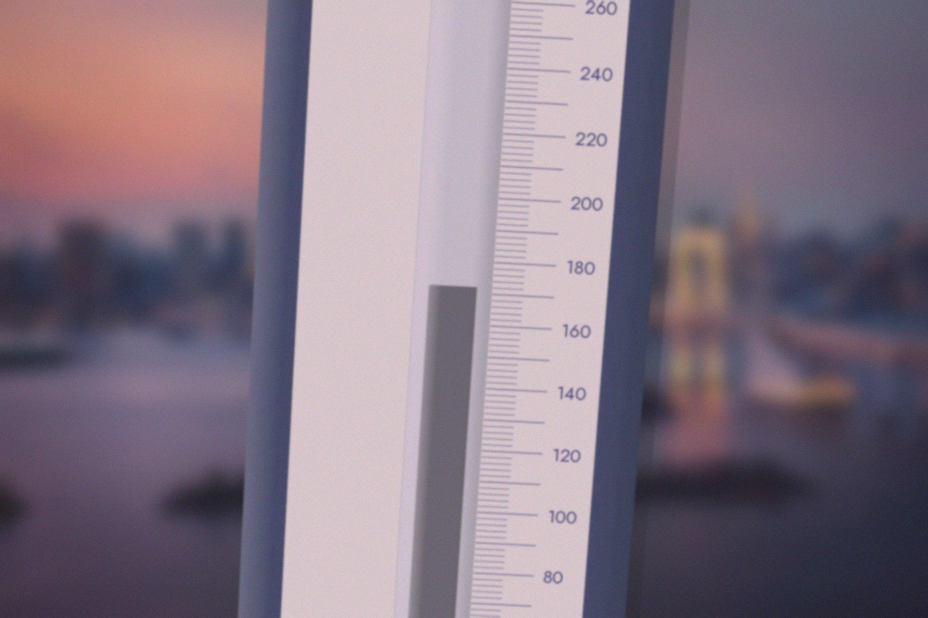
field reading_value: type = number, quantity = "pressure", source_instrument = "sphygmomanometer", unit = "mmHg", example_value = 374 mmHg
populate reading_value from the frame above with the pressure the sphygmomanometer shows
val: 172 mmHg
